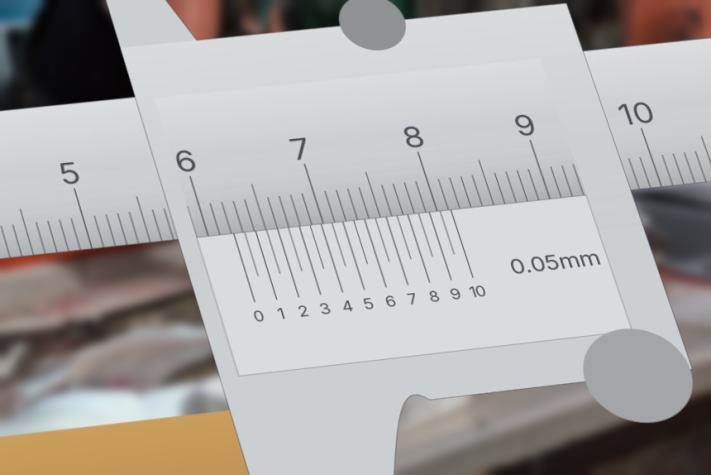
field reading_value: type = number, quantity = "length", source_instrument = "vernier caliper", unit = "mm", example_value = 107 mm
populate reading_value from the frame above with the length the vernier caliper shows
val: 62.2 mm
